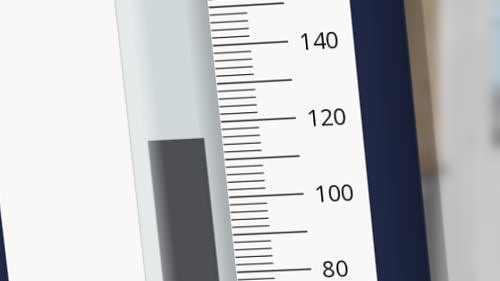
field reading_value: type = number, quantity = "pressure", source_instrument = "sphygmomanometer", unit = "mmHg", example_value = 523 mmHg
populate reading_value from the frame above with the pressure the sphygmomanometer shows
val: 116 mmHg
